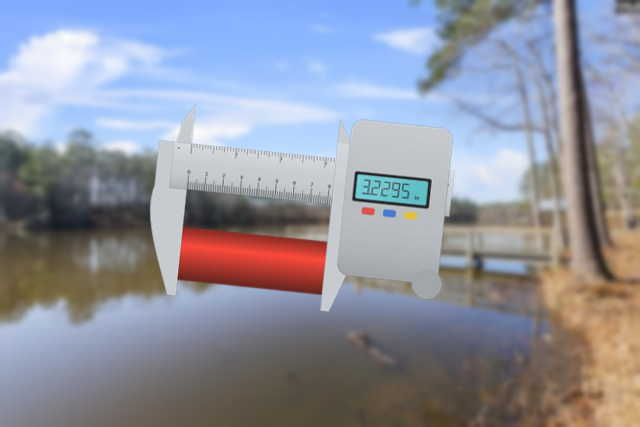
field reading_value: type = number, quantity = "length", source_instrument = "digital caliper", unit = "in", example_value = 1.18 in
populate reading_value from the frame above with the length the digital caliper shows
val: 3.2295 in
